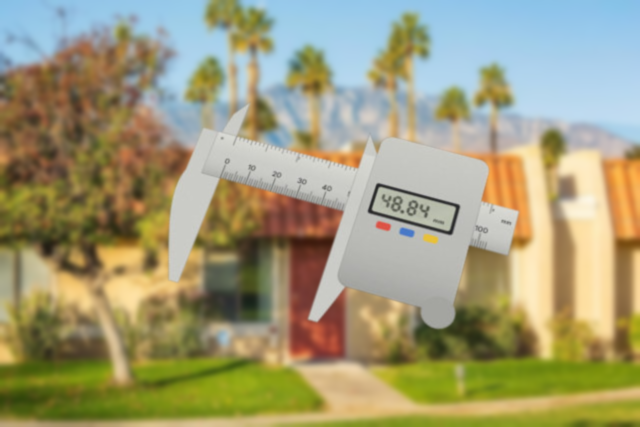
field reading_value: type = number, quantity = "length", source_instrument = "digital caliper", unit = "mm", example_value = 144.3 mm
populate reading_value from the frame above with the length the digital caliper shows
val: 48.84 mm
